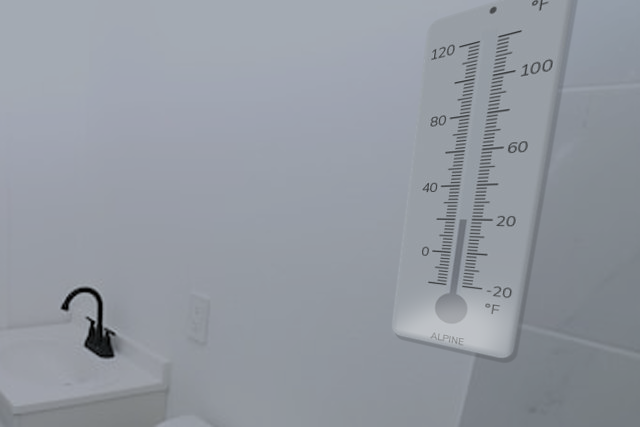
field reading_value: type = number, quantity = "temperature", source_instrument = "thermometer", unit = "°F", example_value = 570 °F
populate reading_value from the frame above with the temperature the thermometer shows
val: 20 °F
